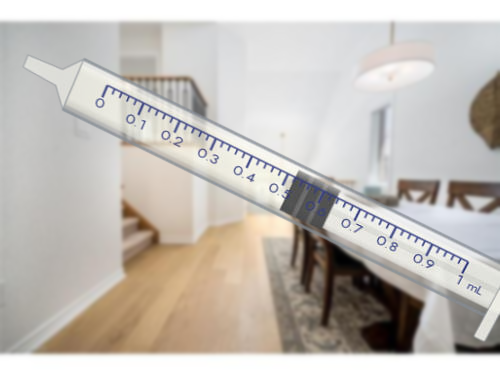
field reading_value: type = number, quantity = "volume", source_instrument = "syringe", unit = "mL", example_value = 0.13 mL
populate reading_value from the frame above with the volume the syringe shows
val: 0.52 mL
